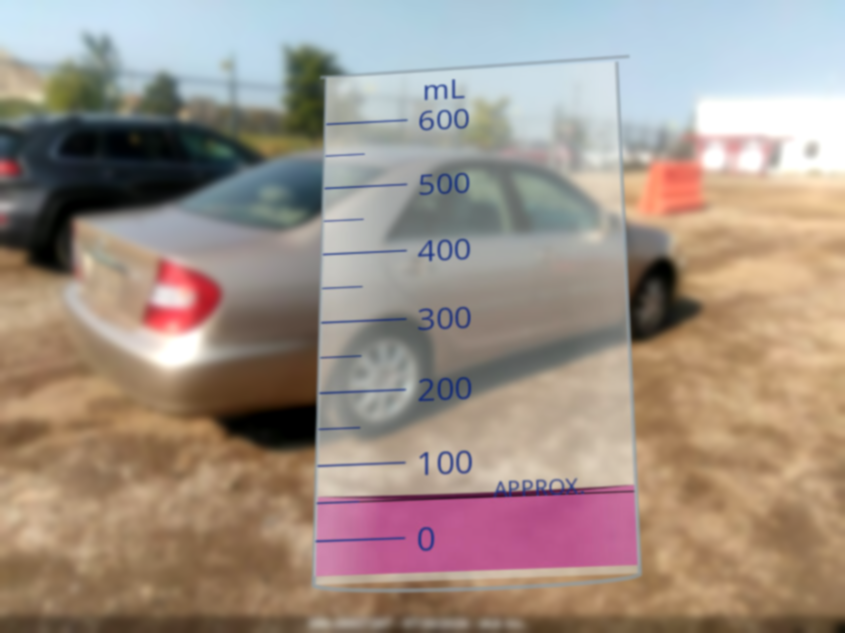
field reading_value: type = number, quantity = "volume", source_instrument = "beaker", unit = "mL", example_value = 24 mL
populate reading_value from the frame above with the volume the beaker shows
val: 50 mL
